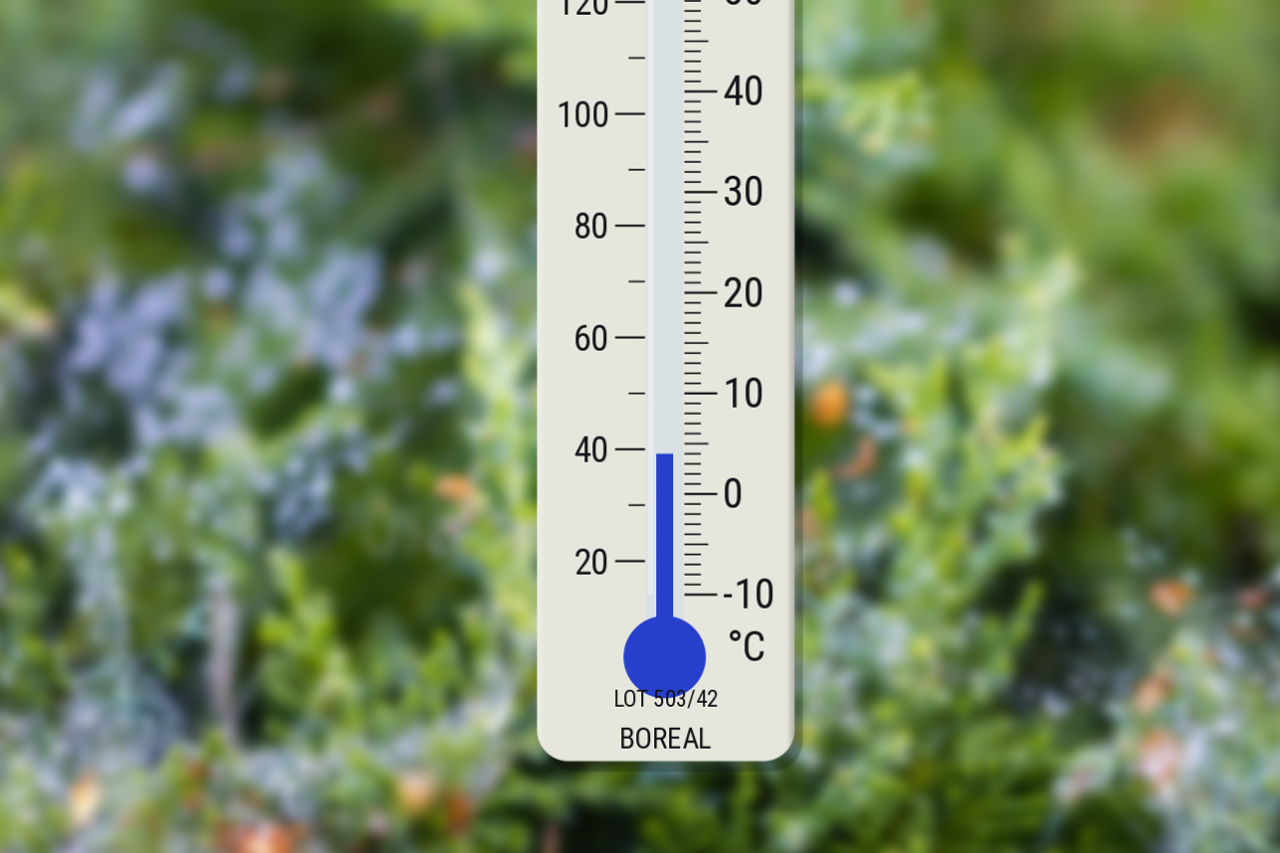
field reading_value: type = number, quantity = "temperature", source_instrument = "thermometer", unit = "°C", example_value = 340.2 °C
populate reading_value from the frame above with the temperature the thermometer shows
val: 4 °C
